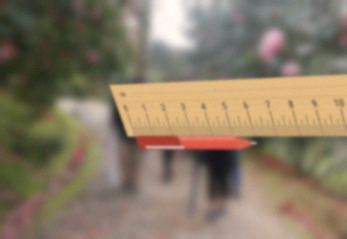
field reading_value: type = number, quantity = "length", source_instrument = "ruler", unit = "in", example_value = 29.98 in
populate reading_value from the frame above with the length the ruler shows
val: 6 in
